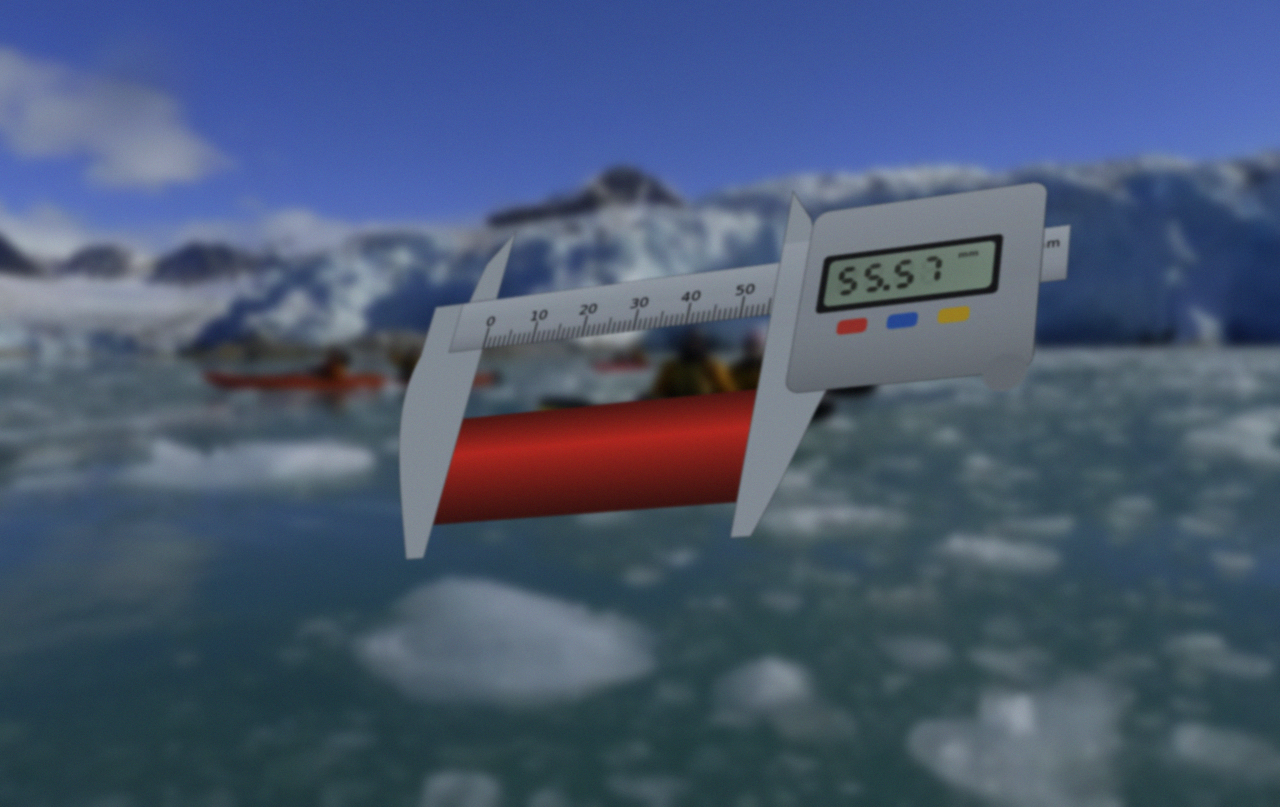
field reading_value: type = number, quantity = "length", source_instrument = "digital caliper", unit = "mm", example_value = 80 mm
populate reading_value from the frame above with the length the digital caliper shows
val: 55.57 mm
